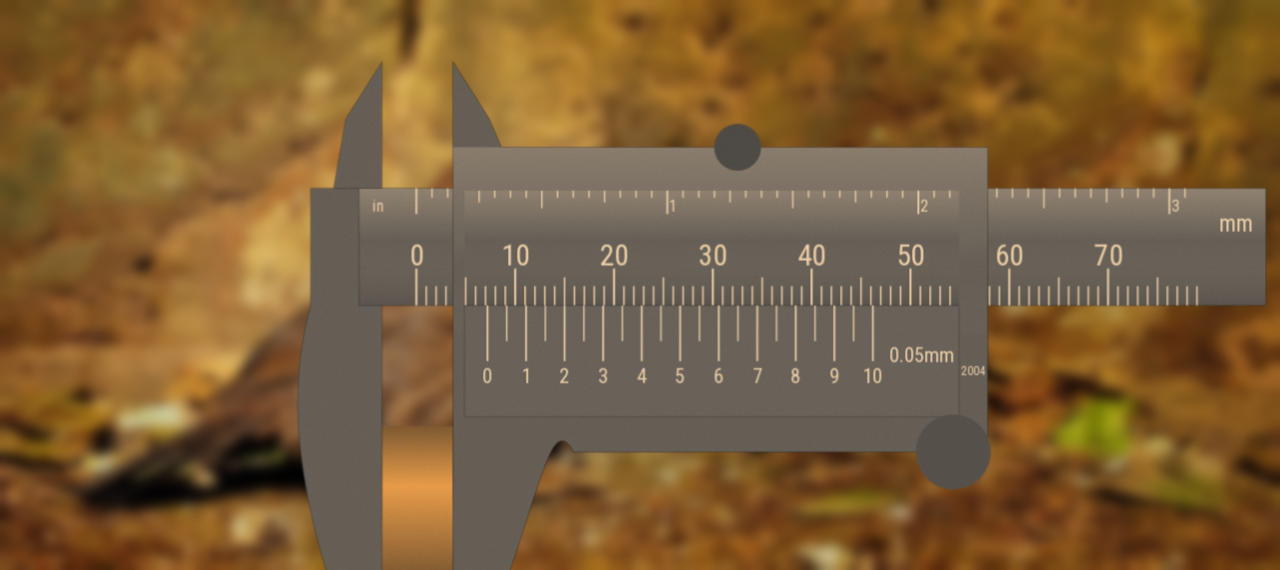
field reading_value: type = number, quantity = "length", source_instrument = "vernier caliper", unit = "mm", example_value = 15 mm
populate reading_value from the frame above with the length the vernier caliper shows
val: 7.2 mm
